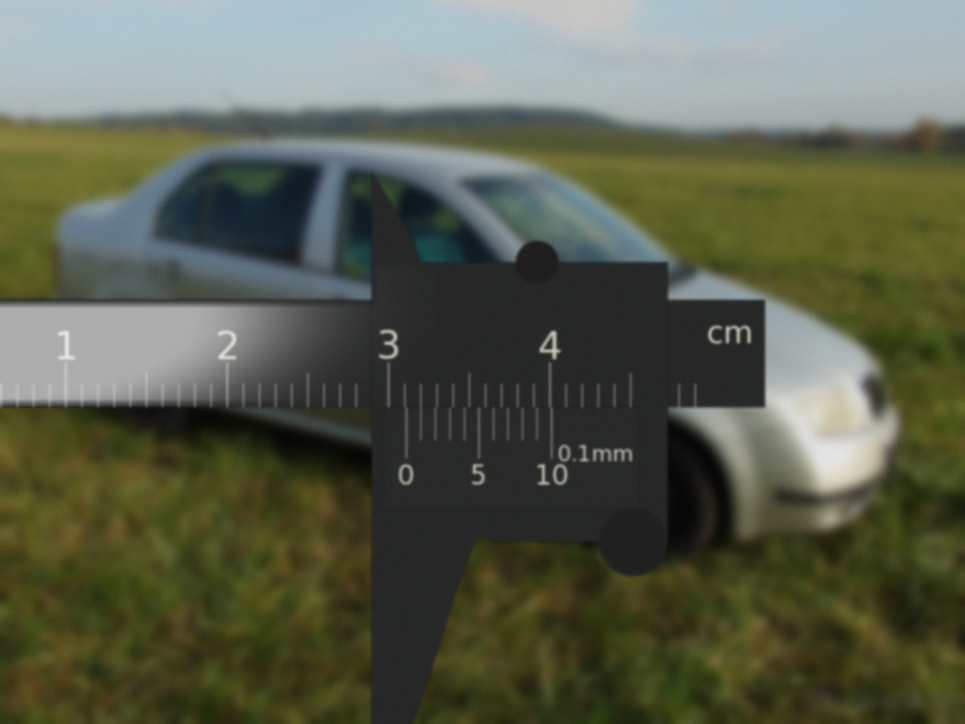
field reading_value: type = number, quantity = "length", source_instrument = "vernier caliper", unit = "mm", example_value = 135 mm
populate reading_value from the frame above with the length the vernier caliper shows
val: 31.1 mm
